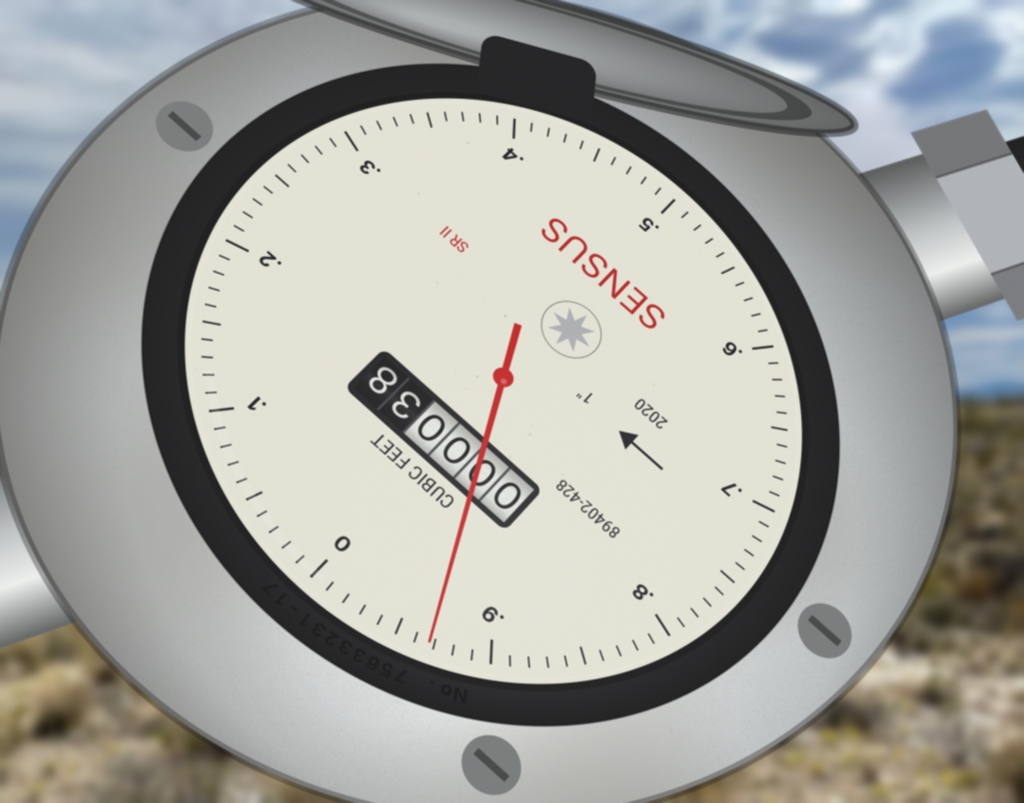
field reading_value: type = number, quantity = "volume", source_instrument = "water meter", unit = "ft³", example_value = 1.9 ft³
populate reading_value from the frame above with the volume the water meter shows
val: 37.93 ft³
